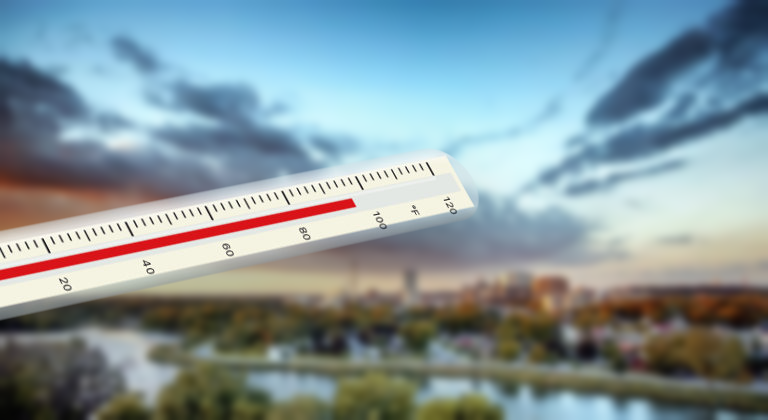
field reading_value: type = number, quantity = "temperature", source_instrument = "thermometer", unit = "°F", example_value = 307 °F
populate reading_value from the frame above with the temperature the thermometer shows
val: 96 °F
